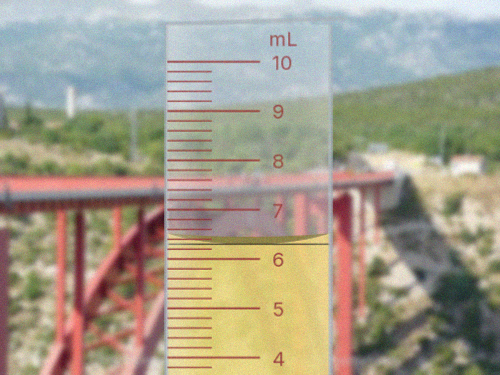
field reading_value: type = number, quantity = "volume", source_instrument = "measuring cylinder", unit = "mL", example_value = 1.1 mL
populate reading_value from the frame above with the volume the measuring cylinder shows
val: 6.3 mL
